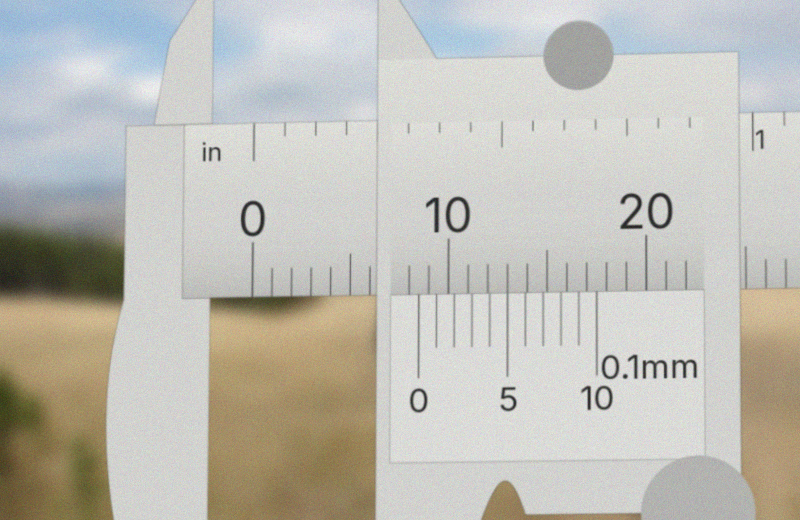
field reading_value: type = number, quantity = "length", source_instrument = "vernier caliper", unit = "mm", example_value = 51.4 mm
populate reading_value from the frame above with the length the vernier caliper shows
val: 8.5 mm
